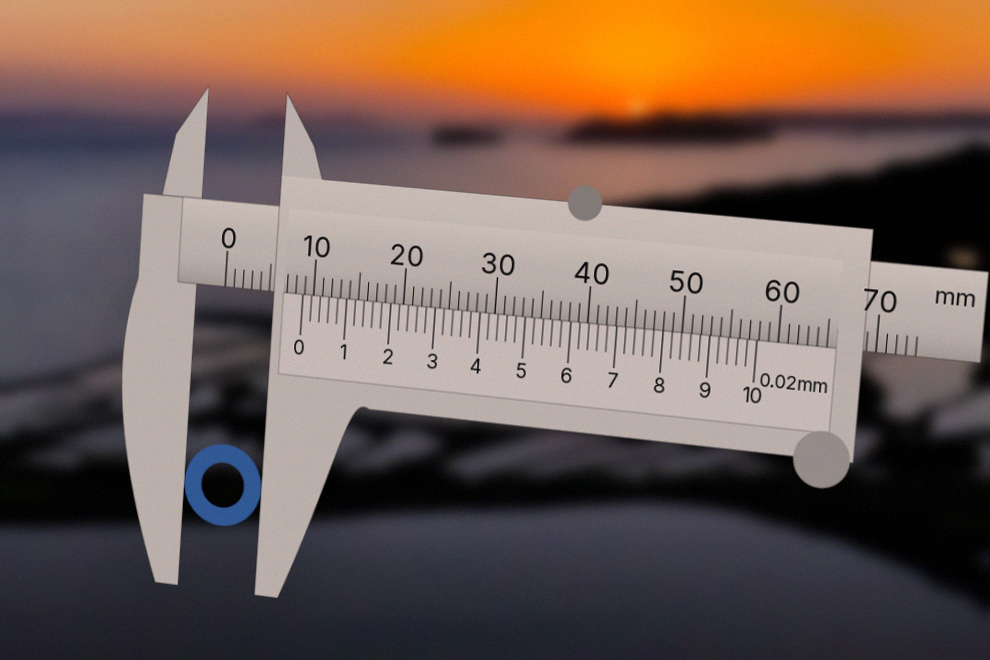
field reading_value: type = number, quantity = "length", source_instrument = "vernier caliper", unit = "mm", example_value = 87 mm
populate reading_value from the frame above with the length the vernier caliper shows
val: 8.8 mm
